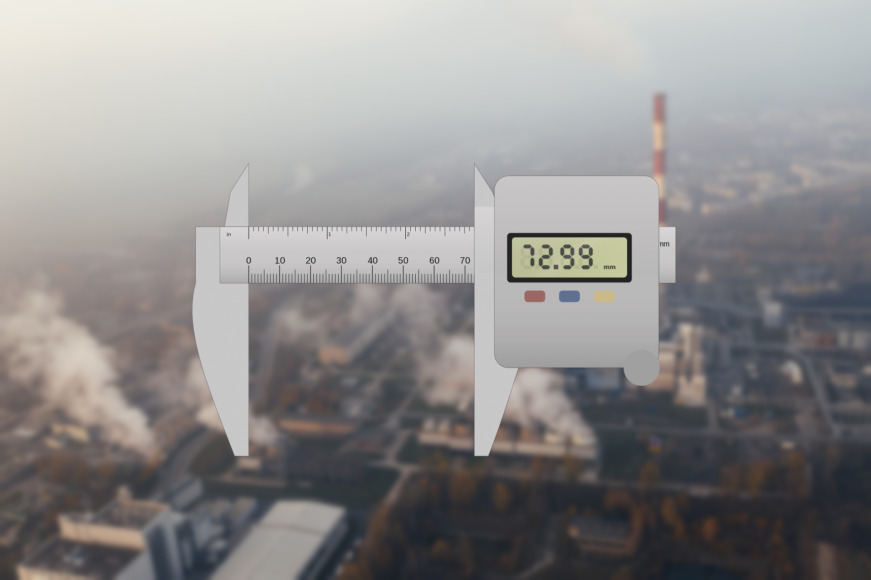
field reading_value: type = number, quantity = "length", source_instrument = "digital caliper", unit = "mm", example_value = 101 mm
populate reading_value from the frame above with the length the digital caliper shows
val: 72.99 mm
